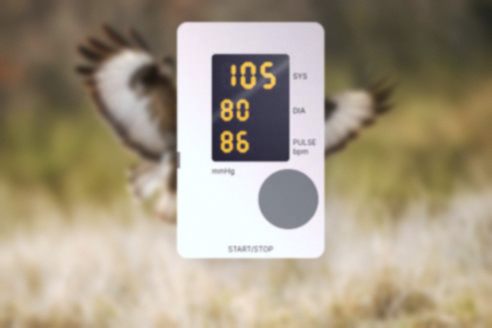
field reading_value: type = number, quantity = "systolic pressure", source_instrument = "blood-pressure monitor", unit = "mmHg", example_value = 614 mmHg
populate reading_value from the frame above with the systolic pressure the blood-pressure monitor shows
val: 105 mmHg
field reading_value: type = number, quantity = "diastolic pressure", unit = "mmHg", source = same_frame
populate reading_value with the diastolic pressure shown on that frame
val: 80 mmHg
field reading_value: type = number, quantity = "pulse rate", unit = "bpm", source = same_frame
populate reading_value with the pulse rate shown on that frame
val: 86 bpm
